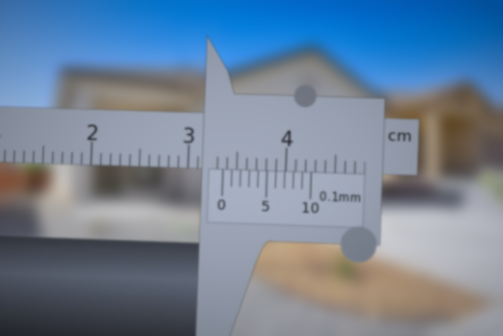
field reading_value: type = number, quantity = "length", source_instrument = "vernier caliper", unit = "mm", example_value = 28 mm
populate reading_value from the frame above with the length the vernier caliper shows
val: 33.6 mm
